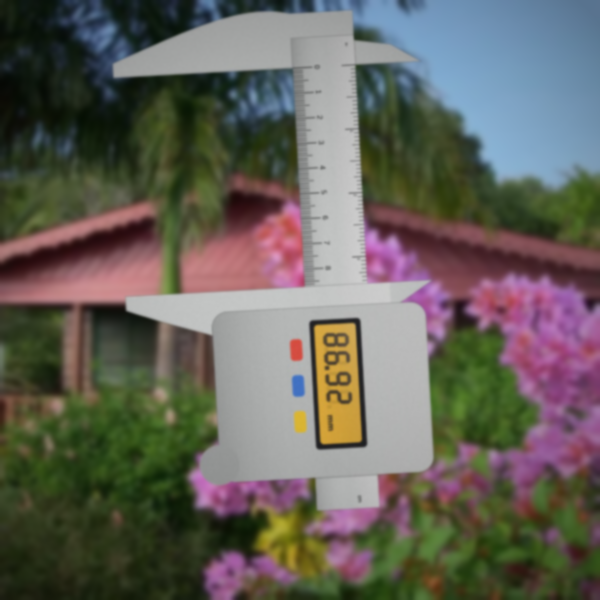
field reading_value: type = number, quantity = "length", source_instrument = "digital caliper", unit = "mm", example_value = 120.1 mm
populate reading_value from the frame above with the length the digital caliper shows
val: 86.92 mm
